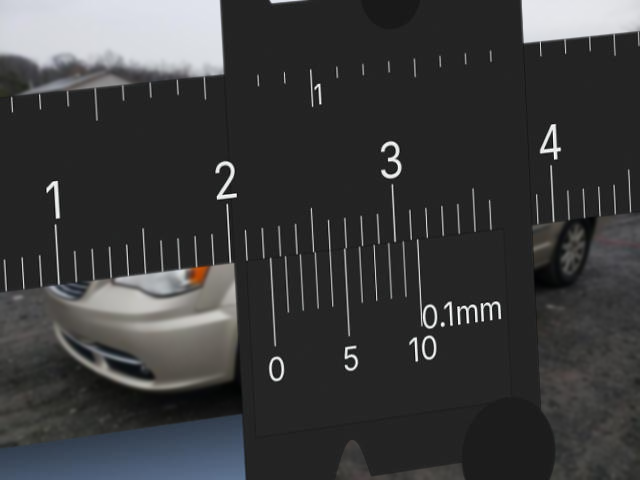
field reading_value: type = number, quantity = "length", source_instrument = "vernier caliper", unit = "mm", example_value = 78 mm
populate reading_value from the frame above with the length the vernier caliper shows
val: 22.4 mm
